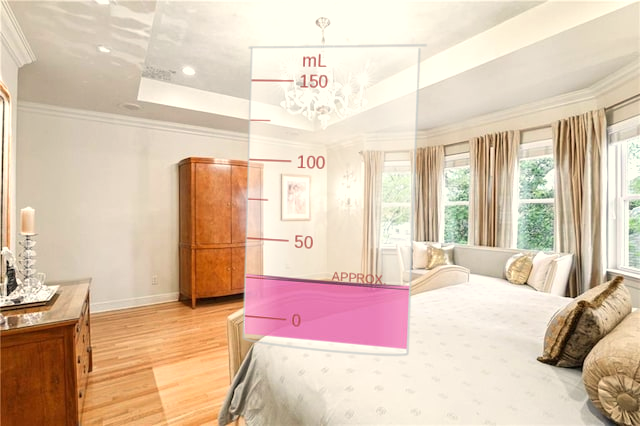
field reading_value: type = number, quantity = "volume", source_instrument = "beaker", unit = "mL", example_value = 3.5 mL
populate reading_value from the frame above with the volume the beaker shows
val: 25 mL
